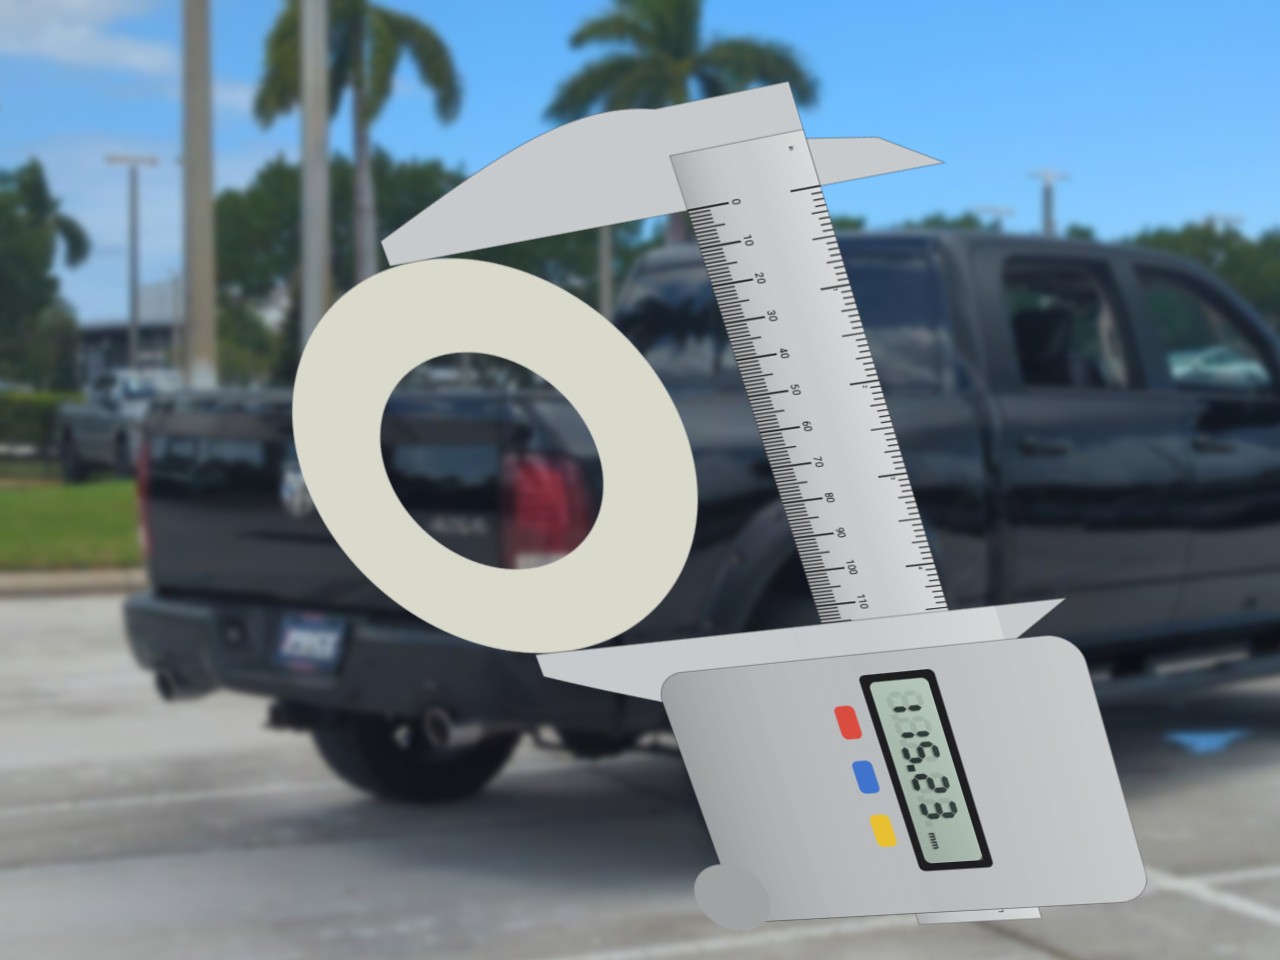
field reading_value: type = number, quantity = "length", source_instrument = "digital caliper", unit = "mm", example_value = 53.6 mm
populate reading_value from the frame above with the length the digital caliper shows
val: 115.23 mm
